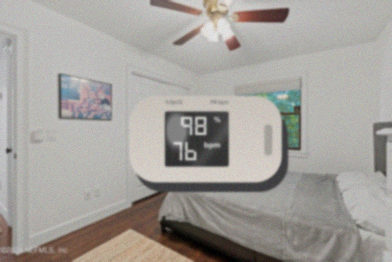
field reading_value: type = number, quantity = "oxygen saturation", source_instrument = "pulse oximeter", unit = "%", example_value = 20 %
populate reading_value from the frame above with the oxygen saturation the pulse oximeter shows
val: 98 %
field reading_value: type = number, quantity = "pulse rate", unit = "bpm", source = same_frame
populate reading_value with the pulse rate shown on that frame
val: 76 bpm
